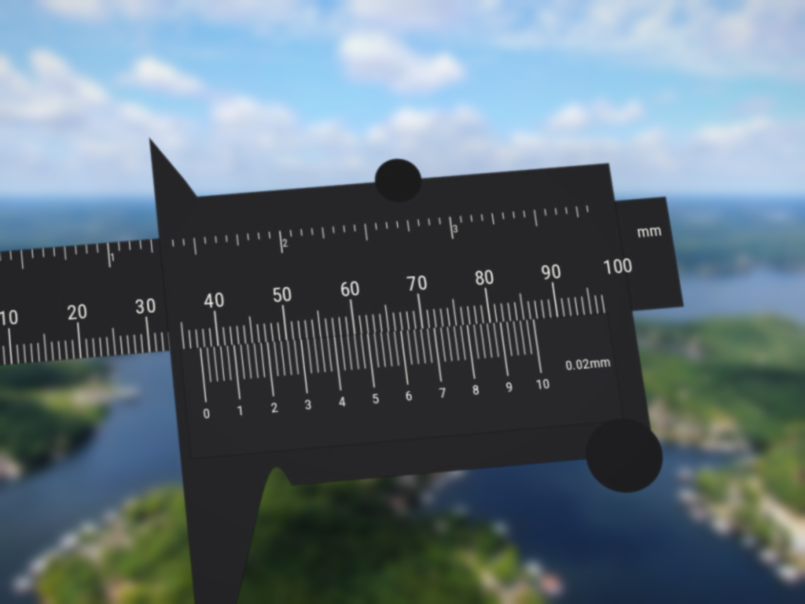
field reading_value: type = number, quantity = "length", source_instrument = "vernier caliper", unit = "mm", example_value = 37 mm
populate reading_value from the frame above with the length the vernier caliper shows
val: 37.4 mm
